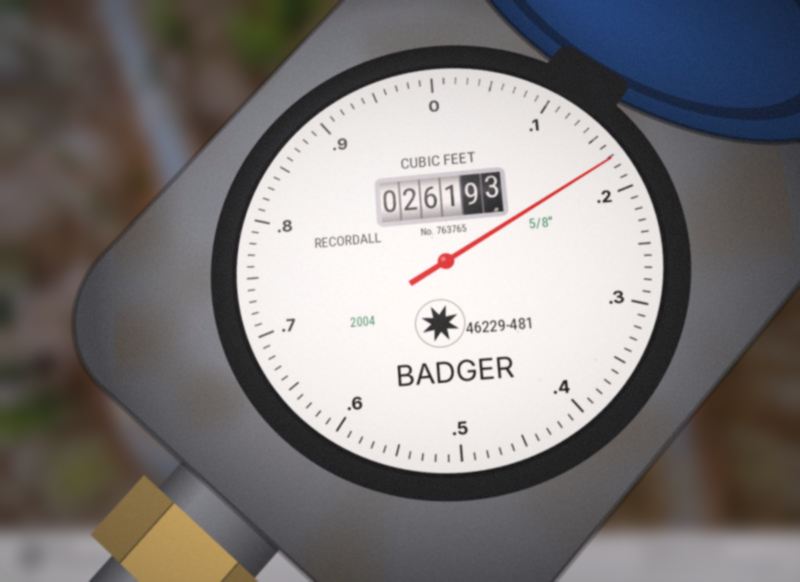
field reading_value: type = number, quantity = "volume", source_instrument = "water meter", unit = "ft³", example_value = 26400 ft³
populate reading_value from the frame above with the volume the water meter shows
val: 26193.17 ft³
